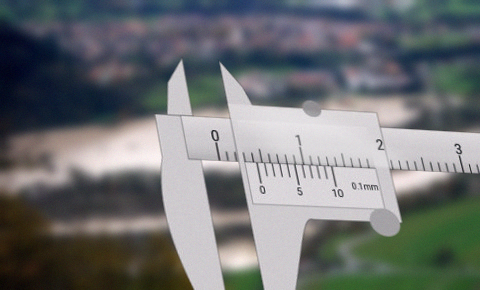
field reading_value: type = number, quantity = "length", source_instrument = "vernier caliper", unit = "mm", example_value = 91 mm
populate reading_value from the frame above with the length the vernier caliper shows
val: 4.4 mm
